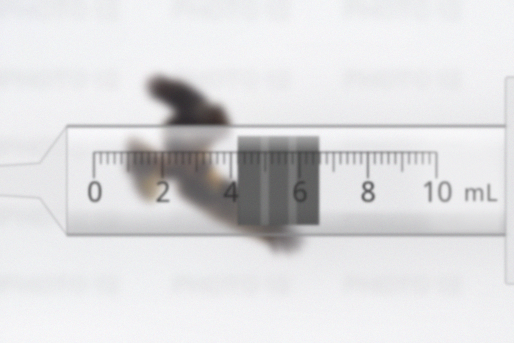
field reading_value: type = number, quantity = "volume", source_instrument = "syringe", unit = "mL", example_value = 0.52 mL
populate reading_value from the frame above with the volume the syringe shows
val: 4.2 mL
